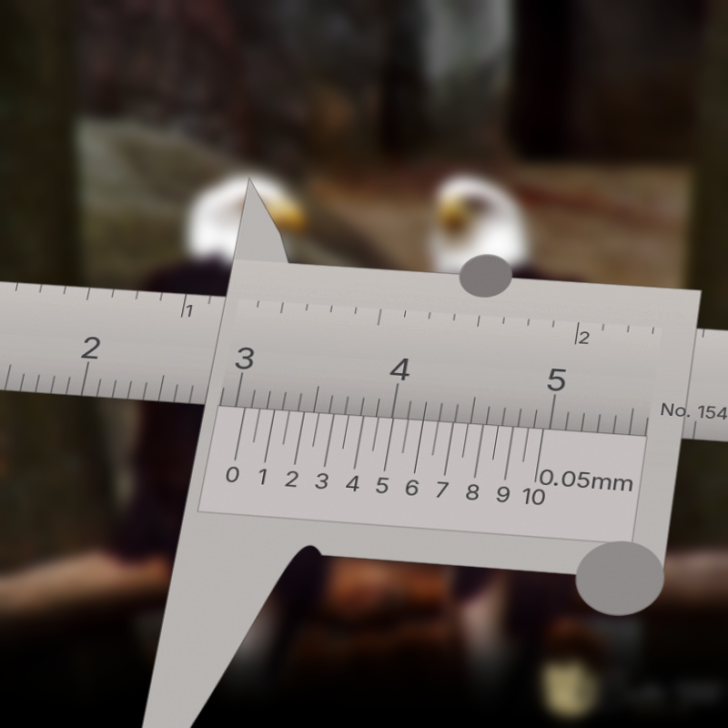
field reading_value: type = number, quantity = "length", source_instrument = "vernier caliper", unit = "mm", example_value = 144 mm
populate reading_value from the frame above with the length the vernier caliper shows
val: 30.6 mm
